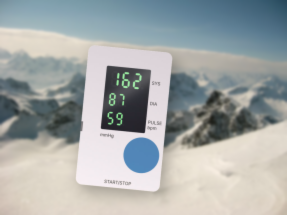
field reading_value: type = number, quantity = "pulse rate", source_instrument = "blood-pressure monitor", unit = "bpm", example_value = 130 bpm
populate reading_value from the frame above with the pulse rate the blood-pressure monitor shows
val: 59 bpm
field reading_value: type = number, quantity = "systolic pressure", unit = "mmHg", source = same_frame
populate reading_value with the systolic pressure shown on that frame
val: 162 mmHg
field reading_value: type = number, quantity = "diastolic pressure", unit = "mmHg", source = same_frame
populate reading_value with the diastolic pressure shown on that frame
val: 87 mmHg
